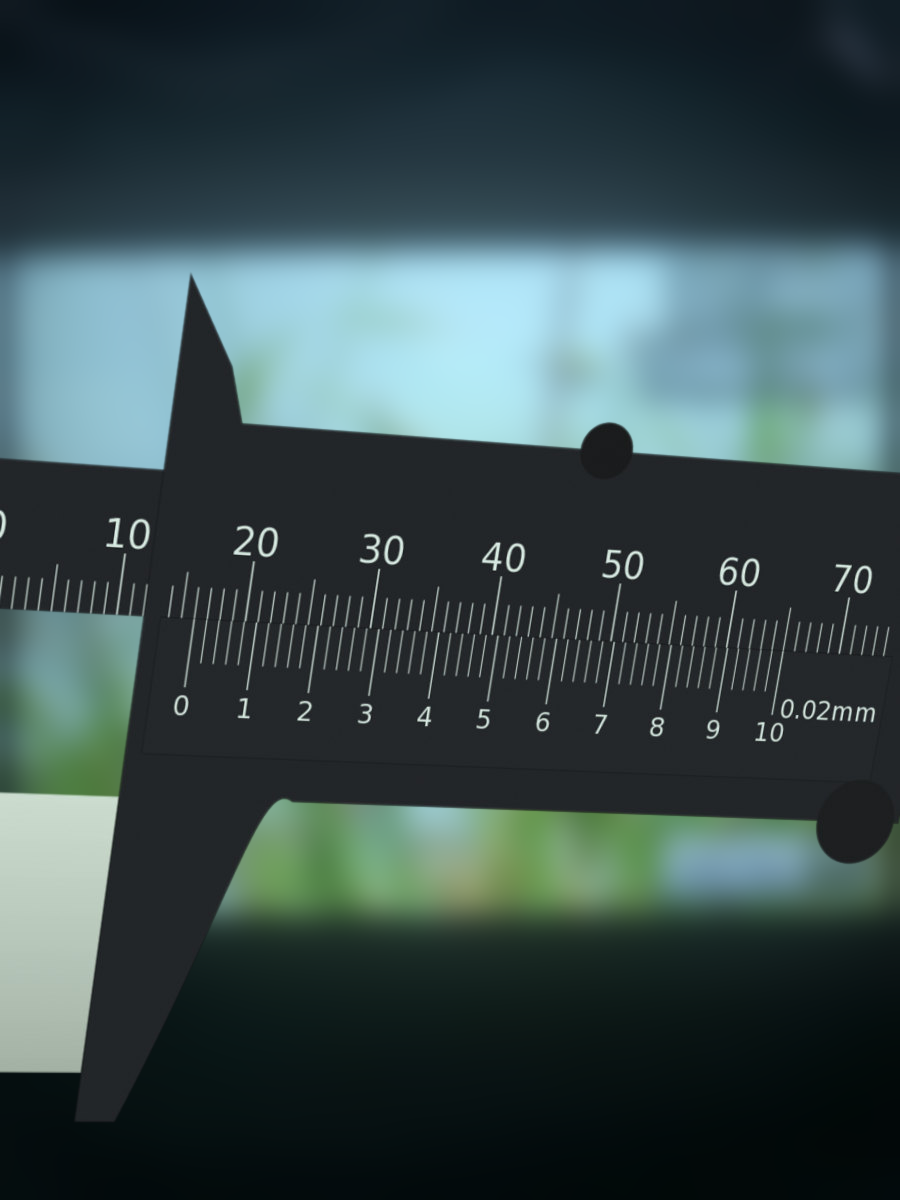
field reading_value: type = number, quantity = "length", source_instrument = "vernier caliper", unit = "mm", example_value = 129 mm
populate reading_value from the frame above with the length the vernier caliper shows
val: 16.0 mm
